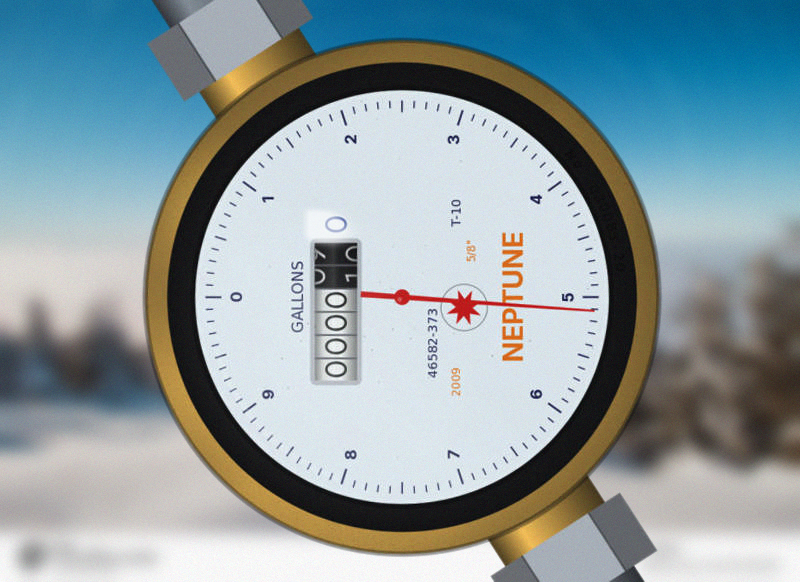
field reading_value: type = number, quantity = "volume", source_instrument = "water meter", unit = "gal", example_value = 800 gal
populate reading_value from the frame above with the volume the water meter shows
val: 95.1 gal
